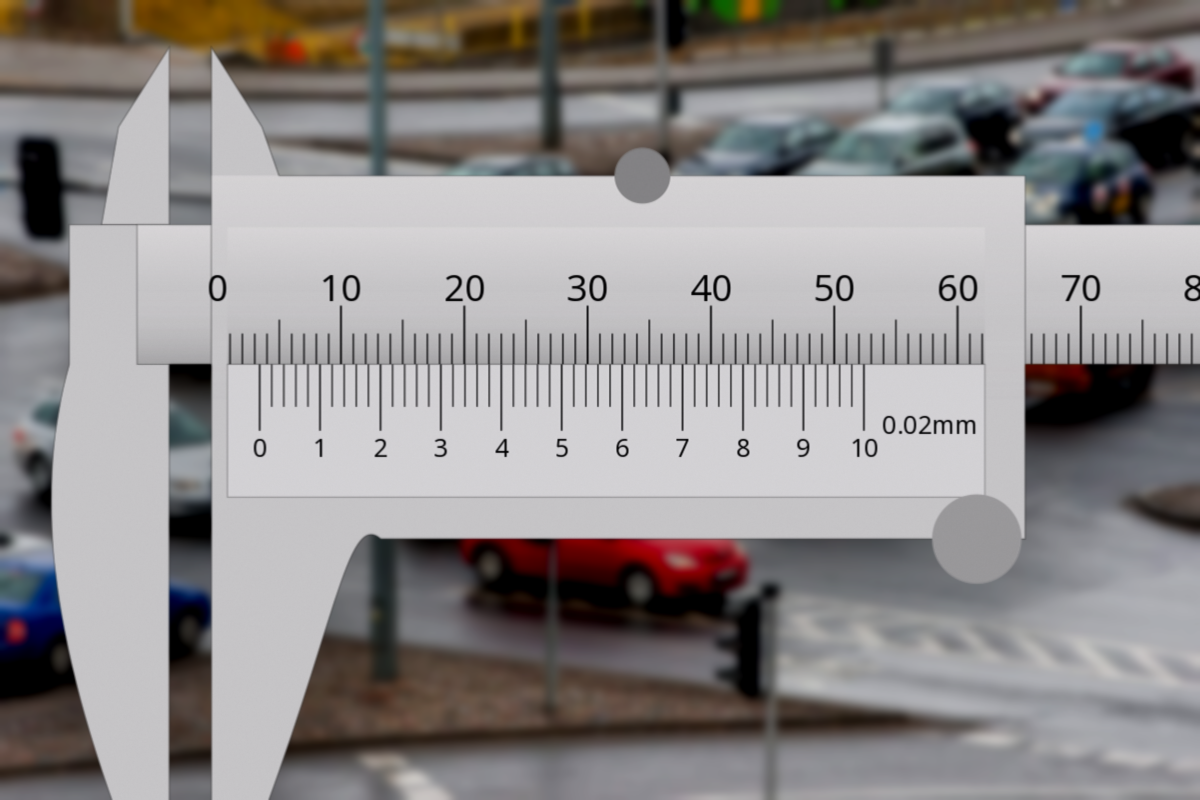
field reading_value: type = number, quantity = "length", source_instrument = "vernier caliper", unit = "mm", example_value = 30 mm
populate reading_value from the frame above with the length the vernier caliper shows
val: 3.4 mm
